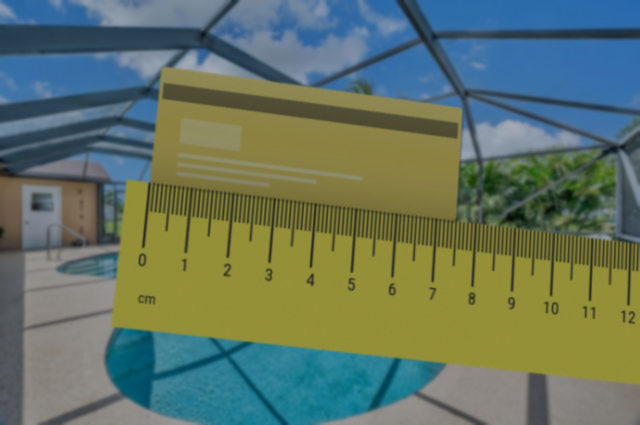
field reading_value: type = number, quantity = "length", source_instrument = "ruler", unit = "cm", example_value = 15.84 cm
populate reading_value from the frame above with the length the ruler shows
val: 7.5 cm
